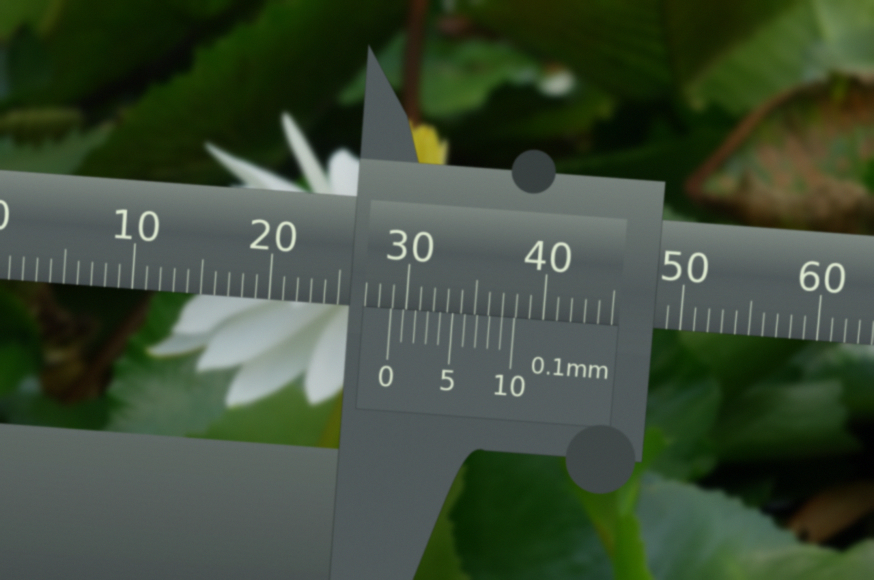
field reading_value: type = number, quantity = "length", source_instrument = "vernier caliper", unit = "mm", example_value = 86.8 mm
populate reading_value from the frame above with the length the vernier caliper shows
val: 28.9 mm
